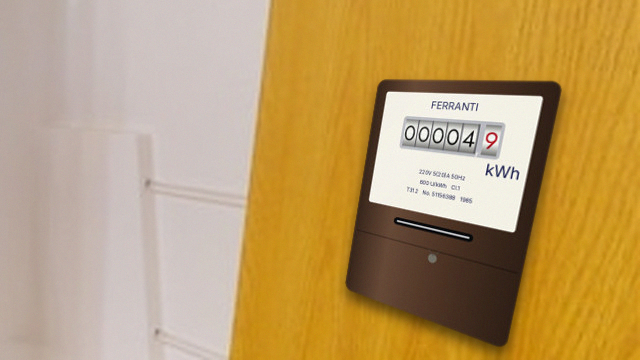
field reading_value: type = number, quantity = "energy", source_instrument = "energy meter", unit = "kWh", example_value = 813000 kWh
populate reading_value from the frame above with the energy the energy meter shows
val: 4.9 kWh
